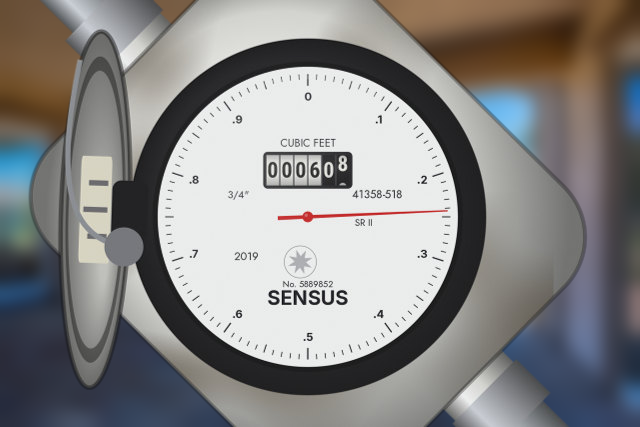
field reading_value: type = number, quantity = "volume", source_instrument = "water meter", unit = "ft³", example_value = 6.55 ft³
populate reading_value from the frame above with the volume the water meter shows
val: 608.24 ft³
